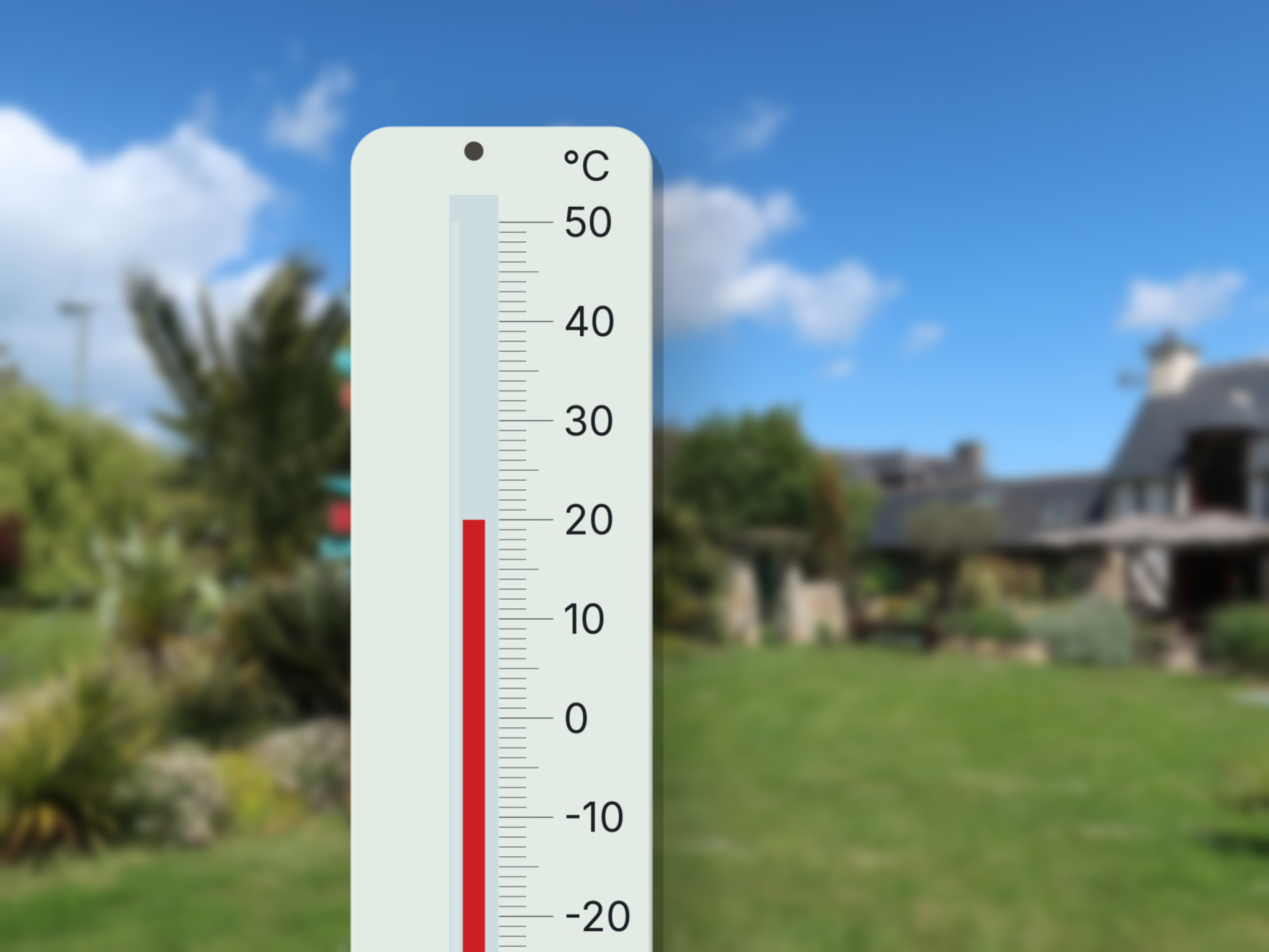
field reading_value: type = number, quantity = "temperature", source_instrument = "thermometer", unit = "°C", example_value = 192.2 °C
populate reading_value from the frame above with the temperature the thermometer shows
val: 20 °C
